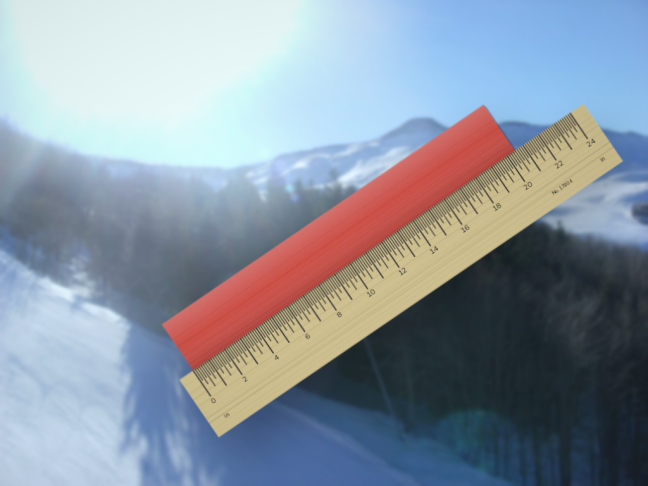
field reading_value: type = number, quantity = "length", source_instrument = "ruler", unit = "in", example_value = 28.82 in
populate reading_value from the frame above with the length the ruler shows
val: 20.5 in
